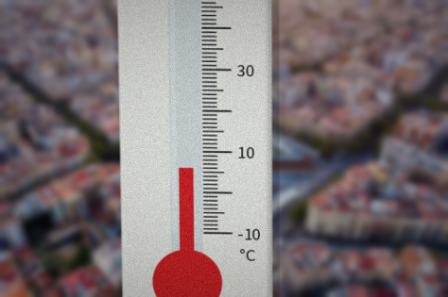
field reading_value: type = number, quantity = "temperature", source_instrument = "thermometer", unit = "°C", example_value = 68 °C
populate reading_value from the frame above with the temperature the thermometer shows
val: 6 °C
